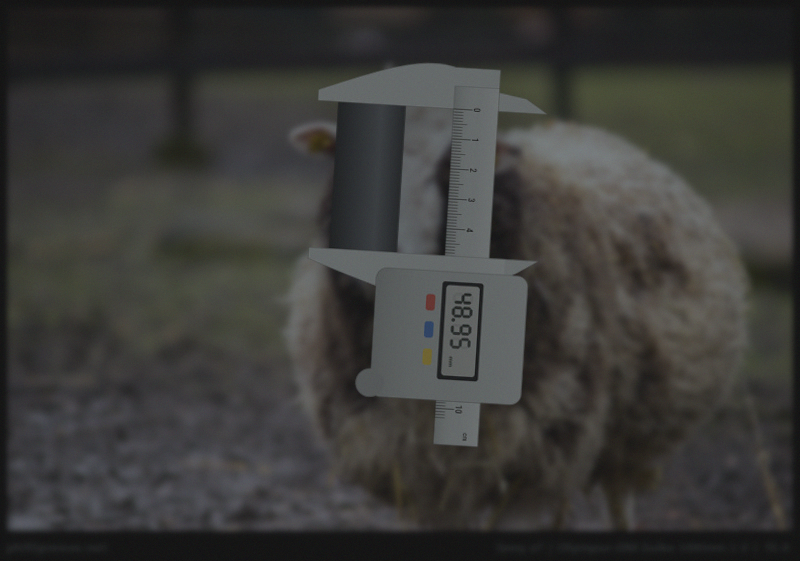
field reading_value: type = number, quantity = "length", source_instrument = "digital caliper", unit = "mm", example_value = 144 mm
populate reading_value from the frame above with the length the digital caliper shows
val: 48.95 mm
